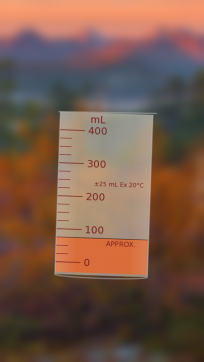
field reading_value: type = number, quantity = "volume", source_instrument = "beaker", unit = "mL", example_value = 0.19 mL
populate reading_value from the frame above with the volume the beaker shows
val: 75 mL
